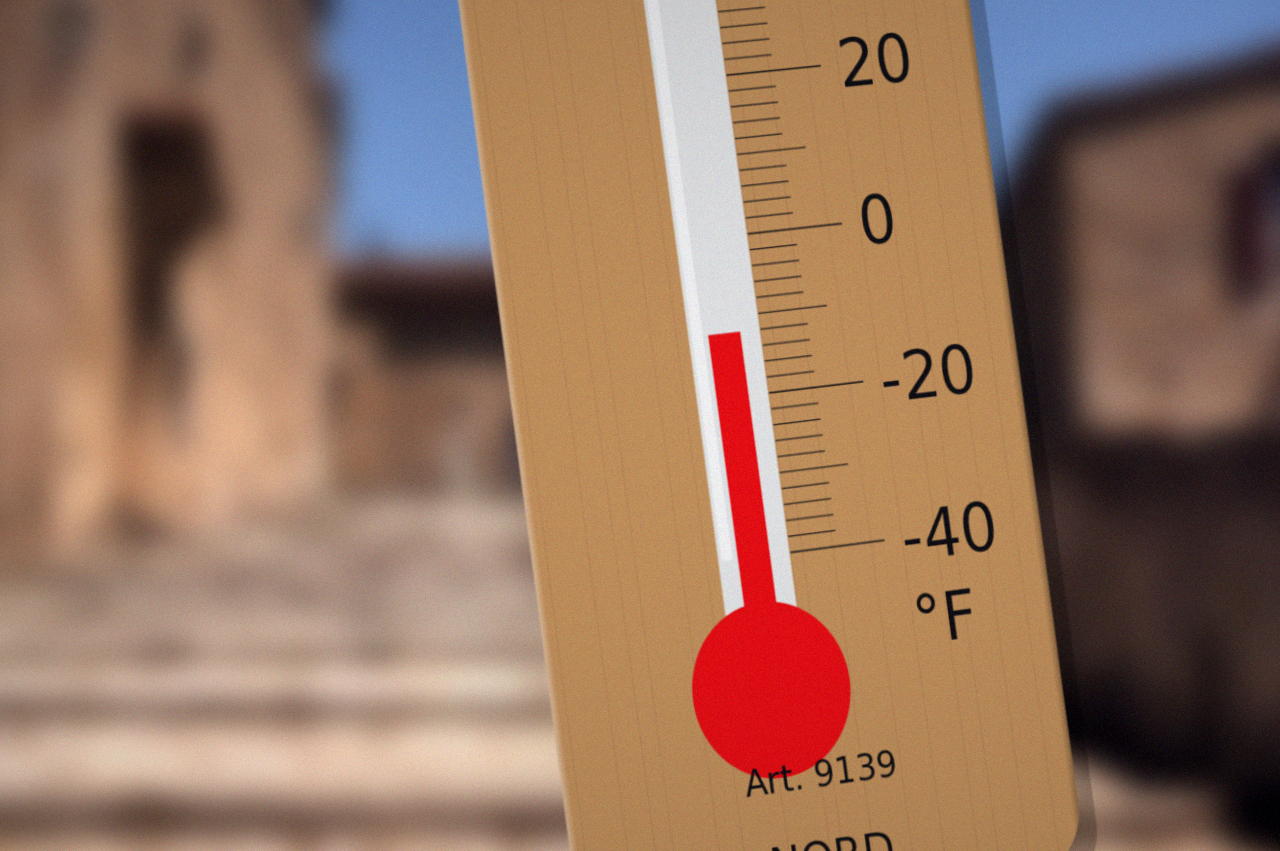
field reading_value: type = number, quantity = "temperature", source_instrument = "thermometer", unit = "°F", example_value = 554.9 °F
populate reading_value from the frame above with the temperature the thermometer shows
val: -12 °F
